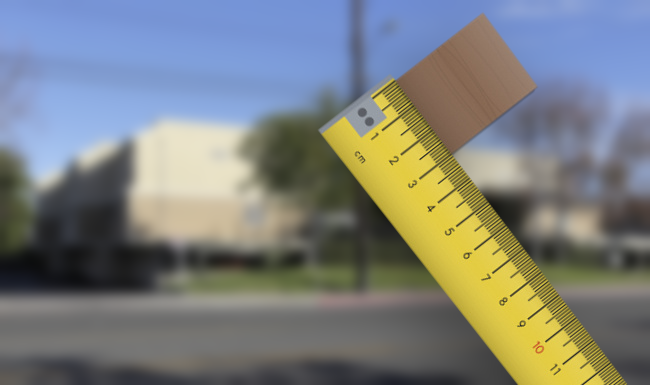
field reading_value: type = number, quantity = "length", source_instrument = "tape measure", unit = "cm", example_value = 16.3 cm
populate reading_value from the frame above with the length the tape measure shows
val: 3 cm
